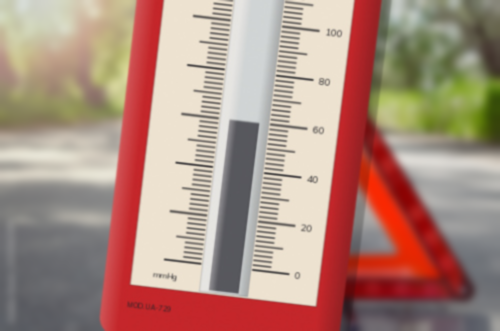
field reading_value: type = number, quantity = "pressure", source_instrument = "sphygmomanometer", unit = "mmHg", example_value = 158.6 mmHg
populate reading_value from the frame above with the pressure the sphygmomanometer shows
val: 60 mmHg
